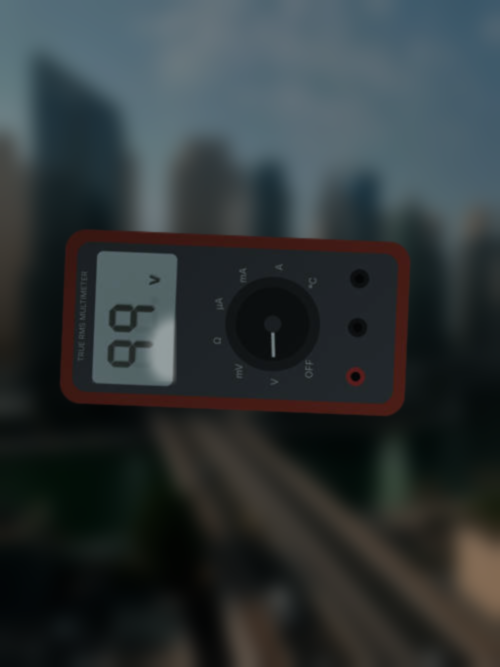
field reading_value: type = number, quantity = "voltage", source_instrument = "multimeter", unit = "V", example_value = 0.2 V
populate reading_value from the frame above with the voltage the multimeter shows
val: 99 V
